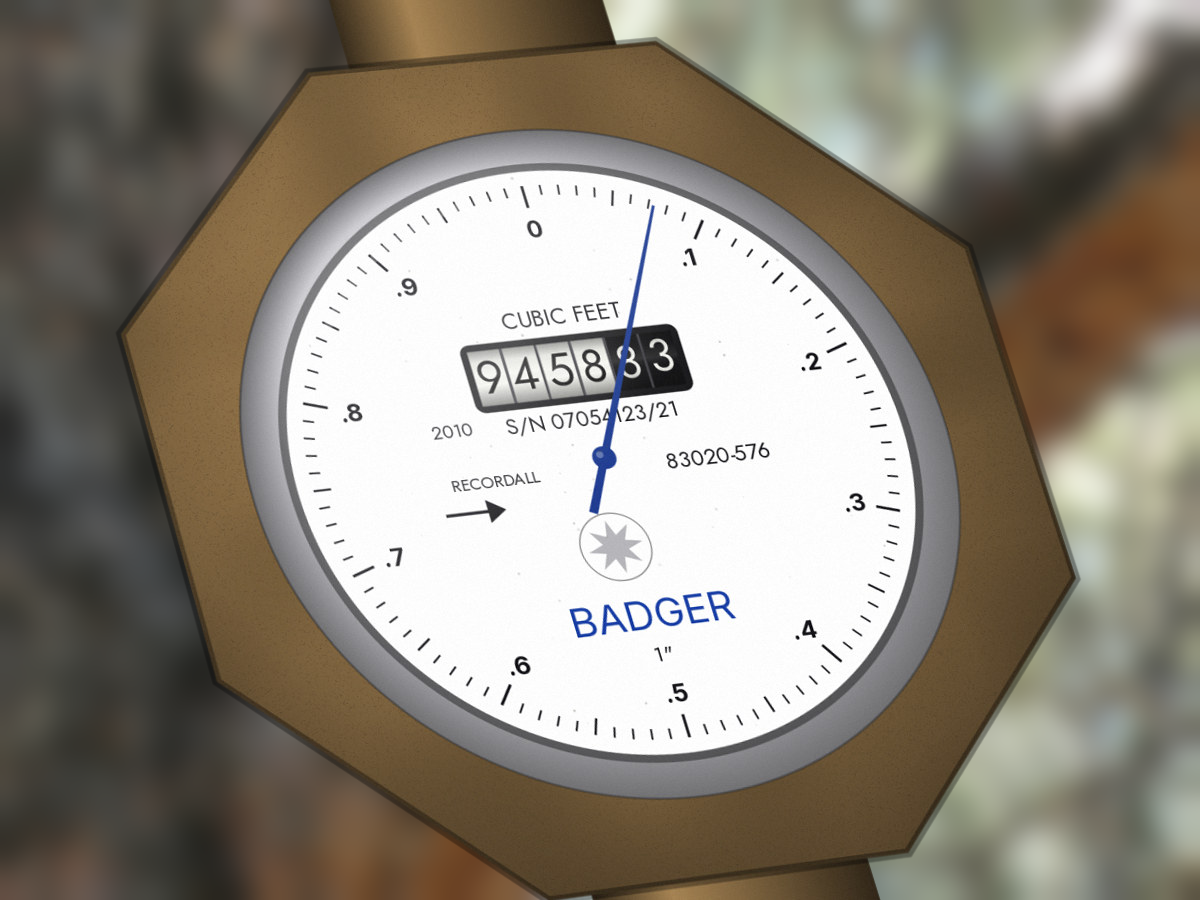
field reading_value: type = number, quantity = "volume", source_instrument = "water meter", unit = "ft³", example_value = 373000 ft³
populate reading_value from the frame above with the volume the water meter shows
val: 945883.07 ft³
